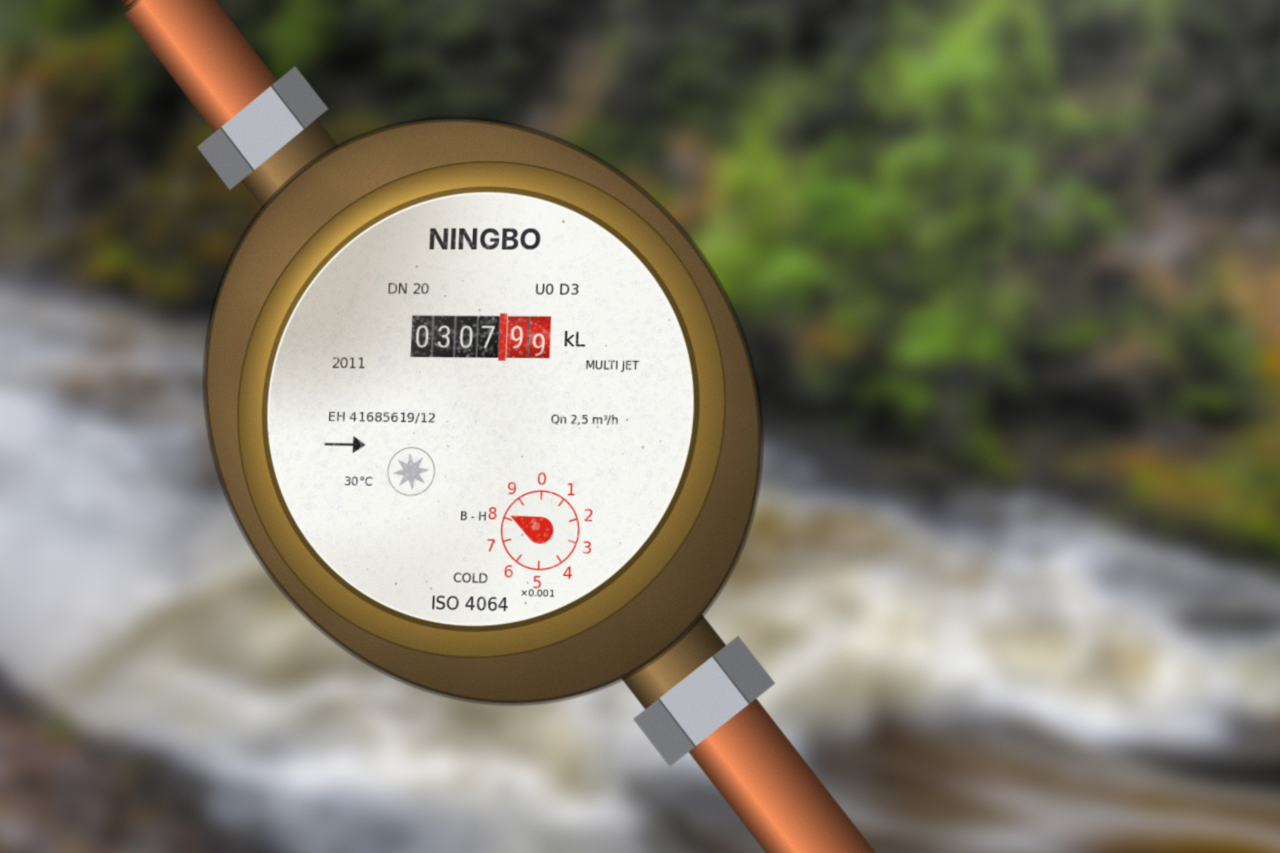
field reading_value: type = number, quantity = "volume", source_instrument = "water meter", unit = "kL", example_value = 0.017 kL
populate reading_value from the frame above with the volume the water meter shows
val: 307.988 kL
